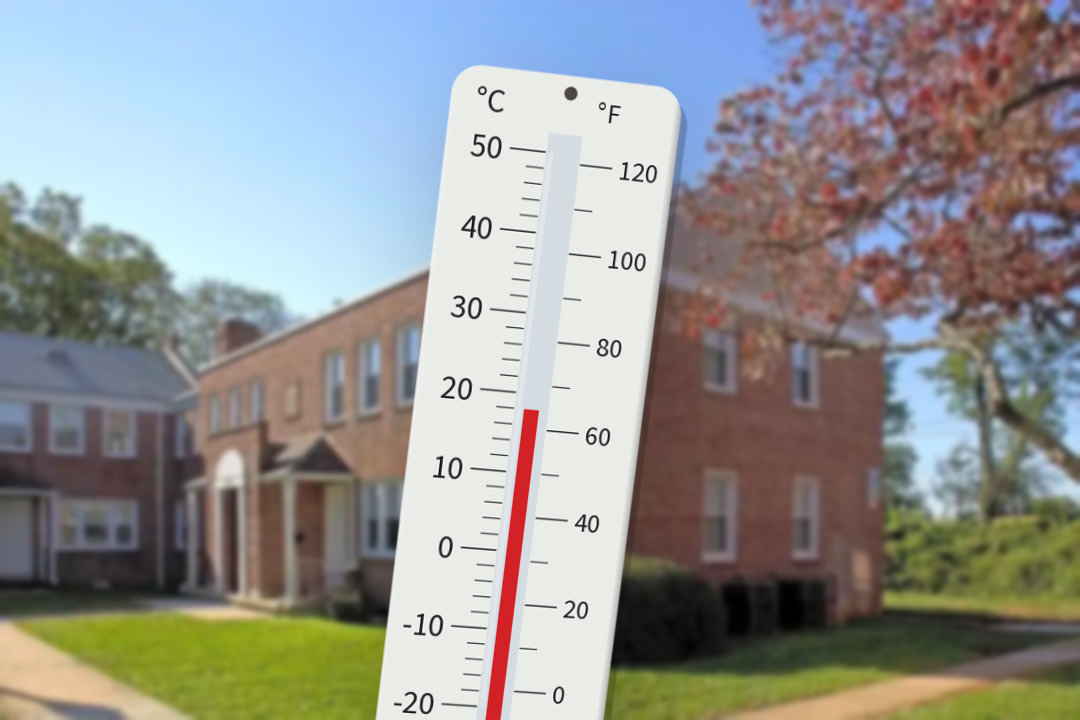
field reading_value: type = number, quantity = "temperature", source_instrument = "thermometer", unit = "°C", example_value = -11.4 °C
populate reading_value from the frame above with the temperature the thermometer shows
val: 18 °C
